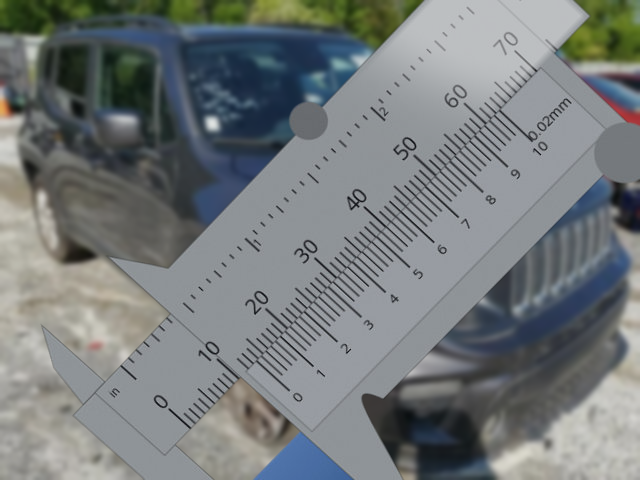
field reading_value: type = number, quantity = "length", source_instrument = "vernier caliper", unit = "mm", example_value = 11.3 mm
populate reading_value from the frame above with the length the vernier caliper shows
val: 13.6 mm
